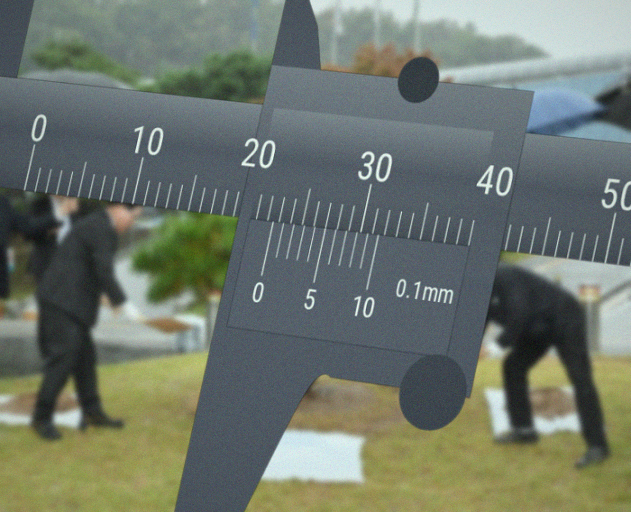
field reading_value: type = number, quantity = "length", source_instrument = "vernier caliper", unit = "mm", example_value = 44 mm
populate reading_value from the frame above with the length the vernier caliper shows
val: 22.5 mm
